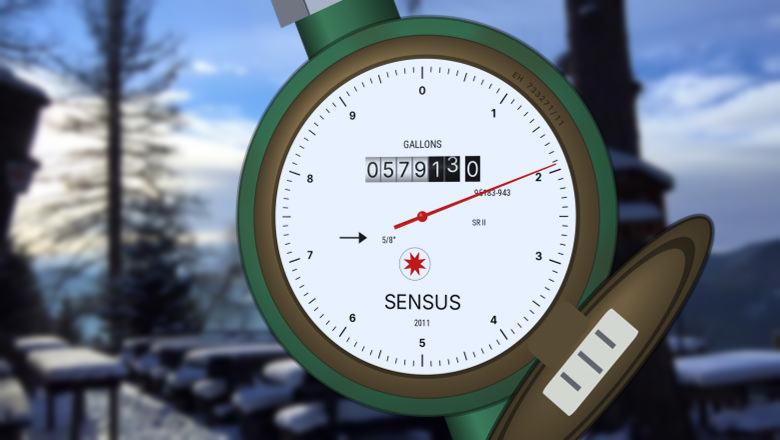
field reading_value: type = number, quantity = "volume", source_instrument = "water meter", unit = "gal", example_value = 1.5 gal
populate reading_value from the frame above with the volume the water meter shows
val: 579131.9 gal
